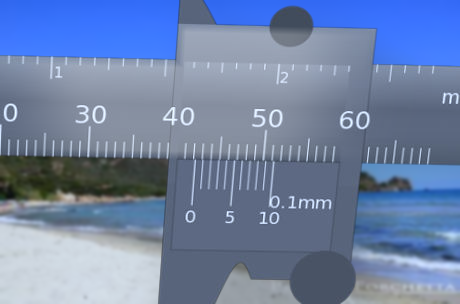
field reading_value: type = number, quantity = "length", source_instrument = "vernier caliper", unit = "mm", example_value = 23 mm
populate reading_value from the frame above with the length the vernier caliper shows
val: 42.2 mm
